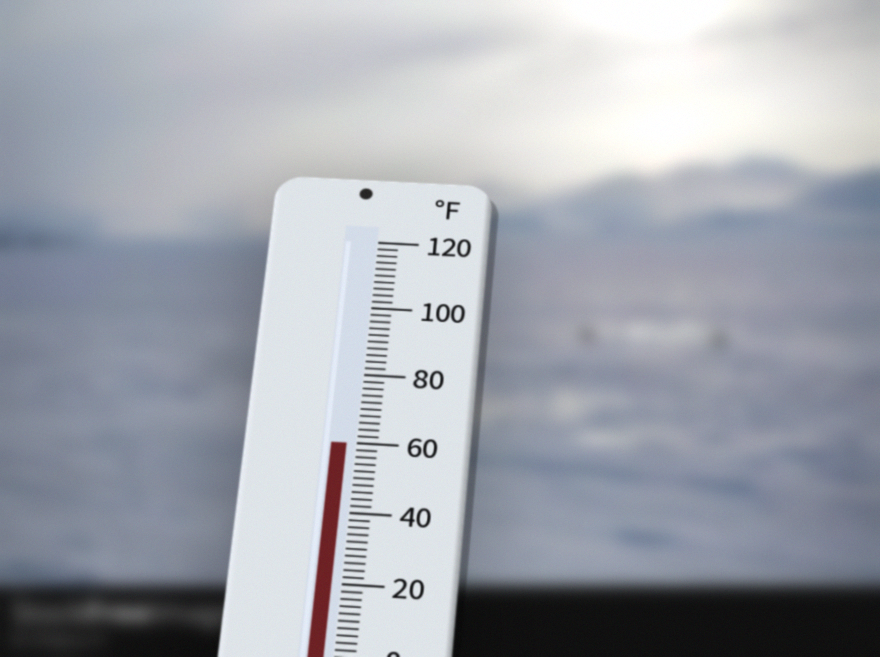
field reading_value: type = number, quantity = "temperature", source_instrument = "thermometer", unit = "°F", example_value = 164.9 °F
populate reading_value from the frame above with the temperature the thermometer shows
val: 60 °F
